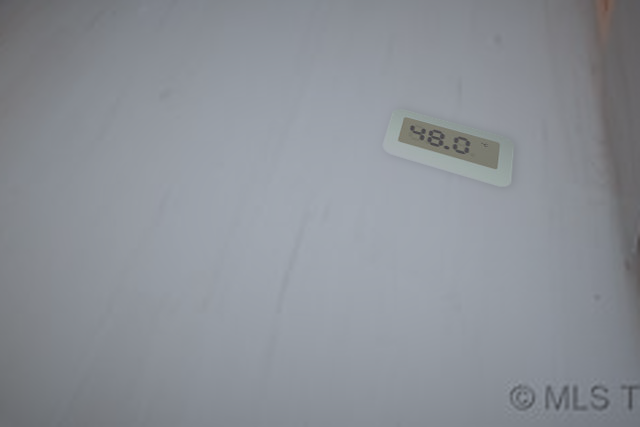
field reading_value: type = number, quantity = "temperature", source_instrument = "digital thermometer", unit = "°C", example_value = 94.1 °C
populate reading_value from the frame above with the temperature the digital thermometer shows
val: 48.0 °C
